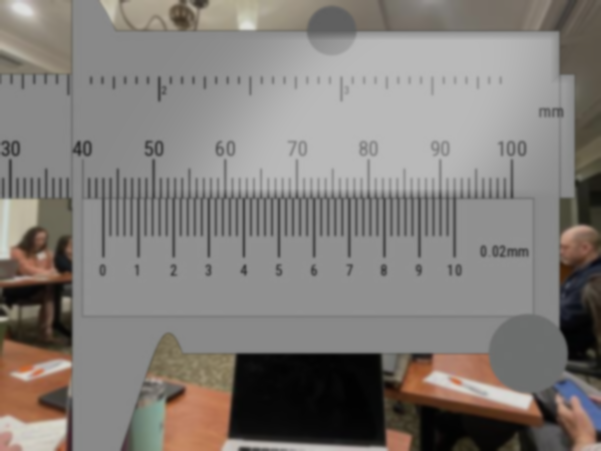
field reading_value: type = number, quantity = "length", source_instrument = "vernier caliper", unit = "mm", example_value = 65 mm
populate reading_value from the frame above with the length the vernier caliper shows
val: 43.0 mm
